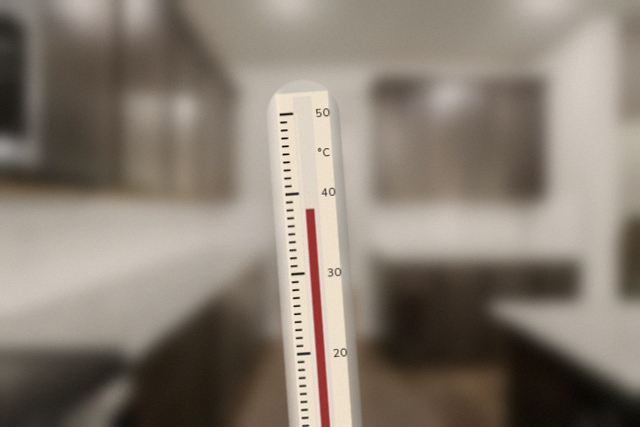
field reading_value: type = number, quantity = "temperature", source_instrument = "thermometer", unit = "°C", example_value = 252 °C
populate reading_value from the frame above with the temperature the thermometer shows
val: 38 °C
